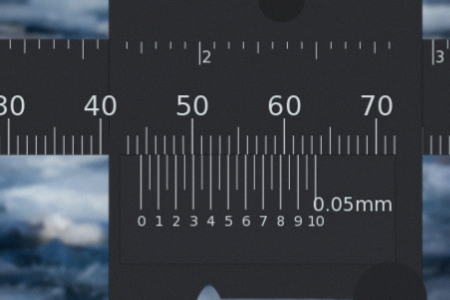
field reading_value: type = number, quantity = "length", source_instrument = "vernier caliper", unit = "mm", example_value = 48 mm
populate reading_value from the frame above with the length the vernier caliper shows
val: 44.4 mm
